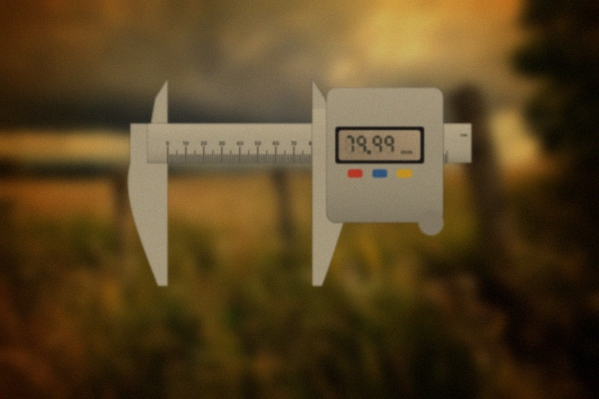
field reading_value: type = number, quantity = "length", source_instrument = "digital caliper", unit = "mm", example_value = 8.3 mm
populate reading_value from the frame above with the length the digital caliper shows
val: 79.99 mm
